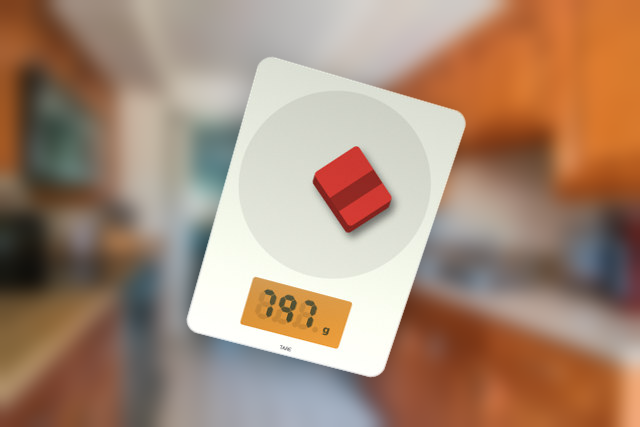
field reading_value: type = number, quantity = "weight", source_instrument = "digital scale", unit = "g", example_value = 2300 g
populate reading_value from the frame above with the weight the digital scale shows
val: 797 g
